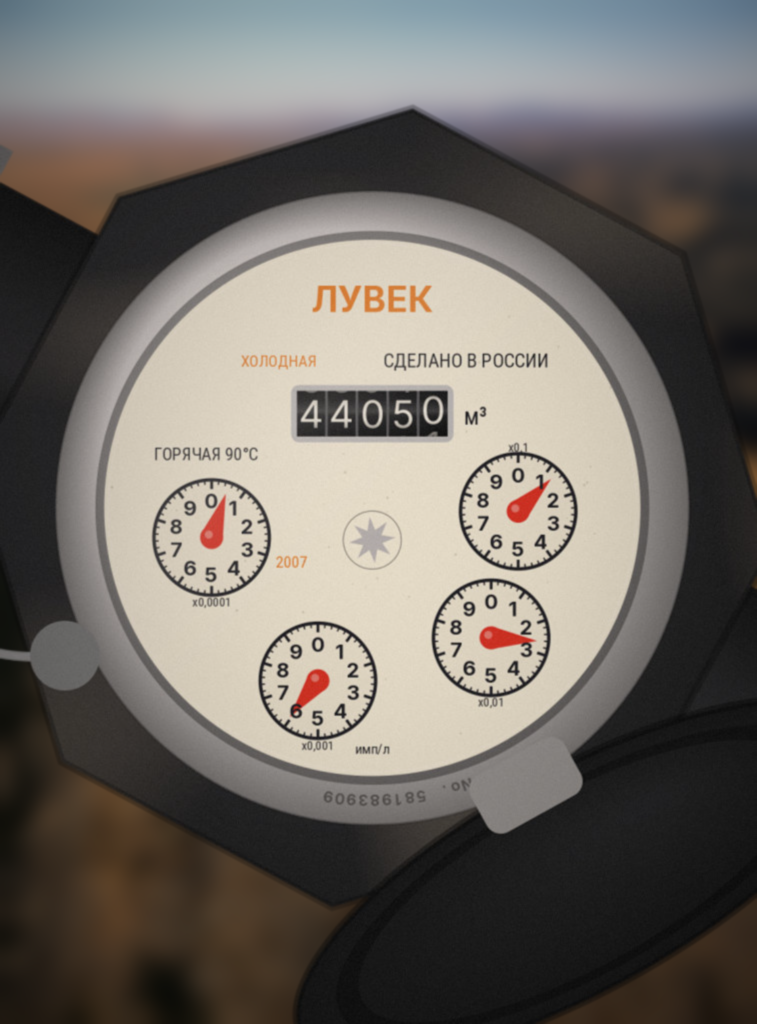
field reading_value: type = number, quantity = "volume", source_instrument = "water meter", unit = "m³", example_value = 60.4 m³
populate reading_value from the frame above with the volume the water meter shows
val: 44050.1260 m³
